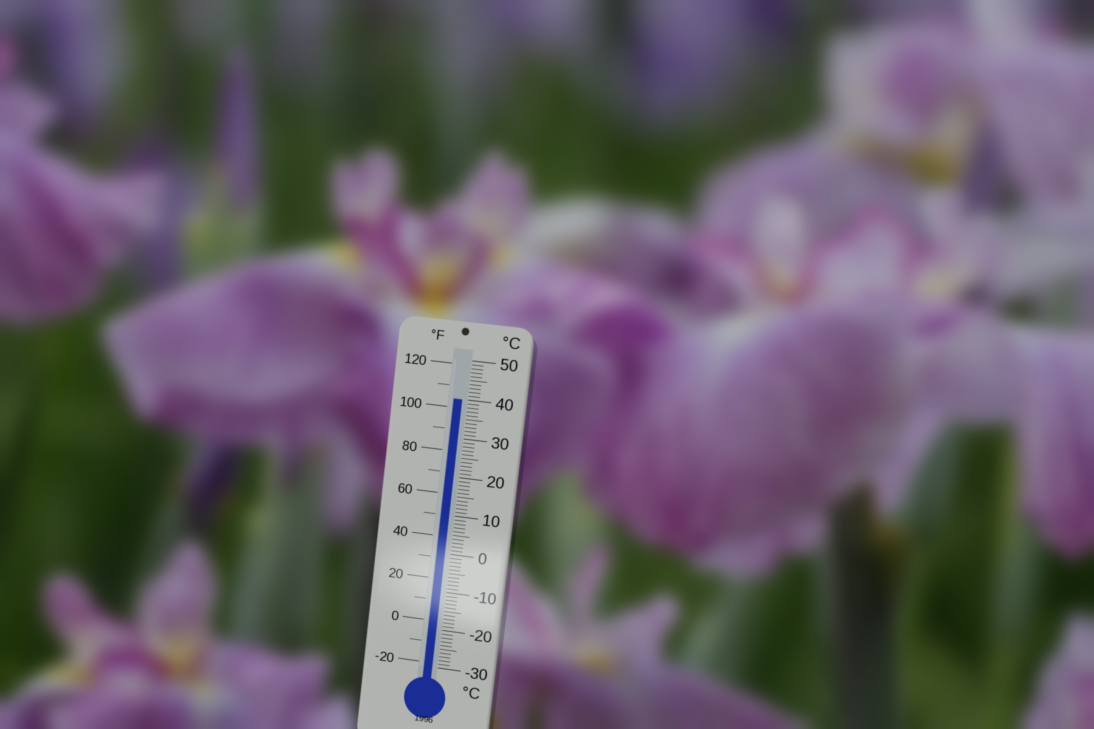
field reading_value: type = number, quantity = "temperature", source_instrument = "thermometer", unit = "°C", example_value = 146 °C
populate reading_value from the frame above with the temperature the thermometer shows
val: 40 °C
